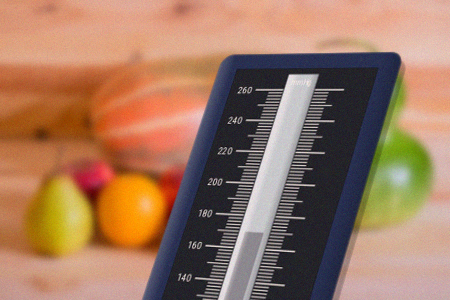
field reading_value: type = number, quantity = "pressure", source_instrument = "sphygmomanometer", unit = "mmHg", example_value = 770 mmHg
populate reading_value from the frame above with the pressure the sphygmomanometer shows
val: 170 mmHg
